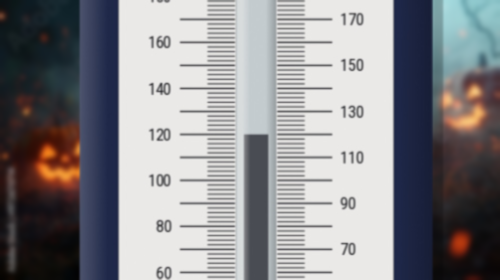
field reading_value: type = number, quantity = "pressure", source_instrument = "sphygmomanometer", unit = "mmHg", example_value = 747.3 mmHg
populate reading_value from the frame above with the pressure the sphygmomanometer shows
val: 120 mmHg
